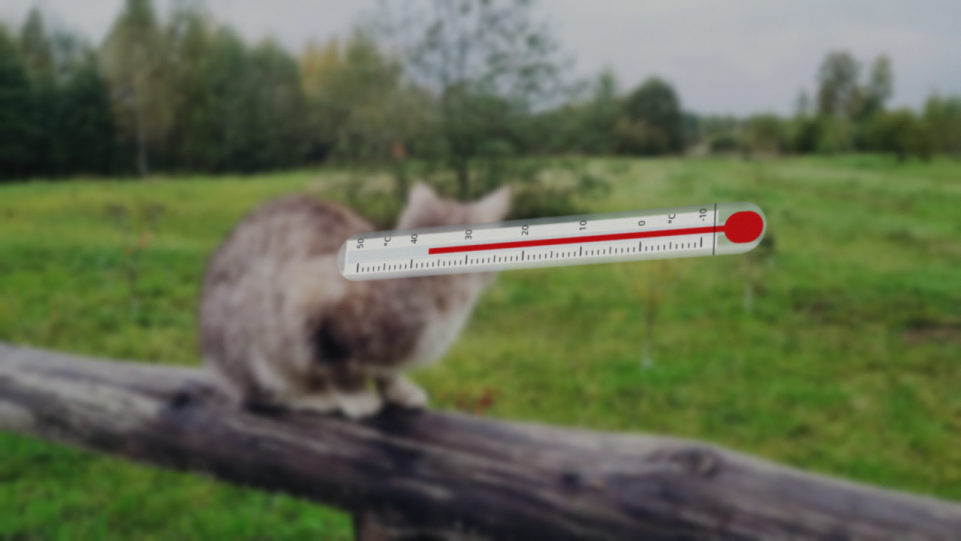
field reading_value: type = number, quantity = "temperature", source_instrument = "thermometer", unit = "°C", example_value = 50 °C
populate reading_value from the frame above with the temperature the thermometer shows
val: 37 °C
